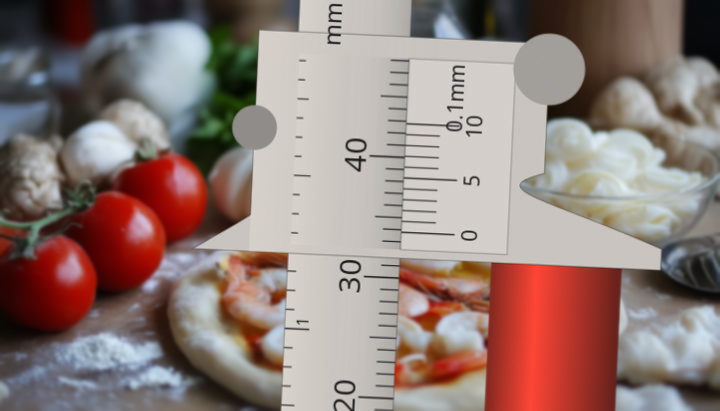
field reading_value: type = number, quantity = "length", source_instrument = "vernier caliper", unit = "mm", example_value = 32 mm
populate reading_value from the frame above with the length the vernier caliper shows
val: 33.8 mm
